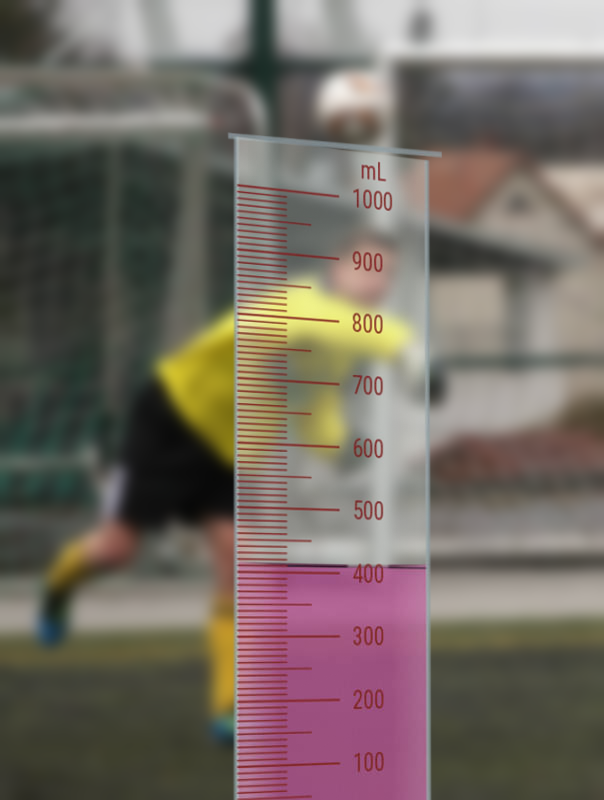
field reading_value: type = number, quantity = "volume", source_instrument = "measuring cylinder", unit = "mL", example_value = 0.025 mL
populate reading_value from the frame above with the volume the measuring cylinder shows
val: 410 mL
